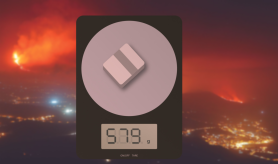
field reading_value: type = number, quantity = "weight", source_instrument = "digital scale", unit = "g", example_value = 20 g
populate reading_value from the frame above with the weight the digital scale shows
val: 579 g
